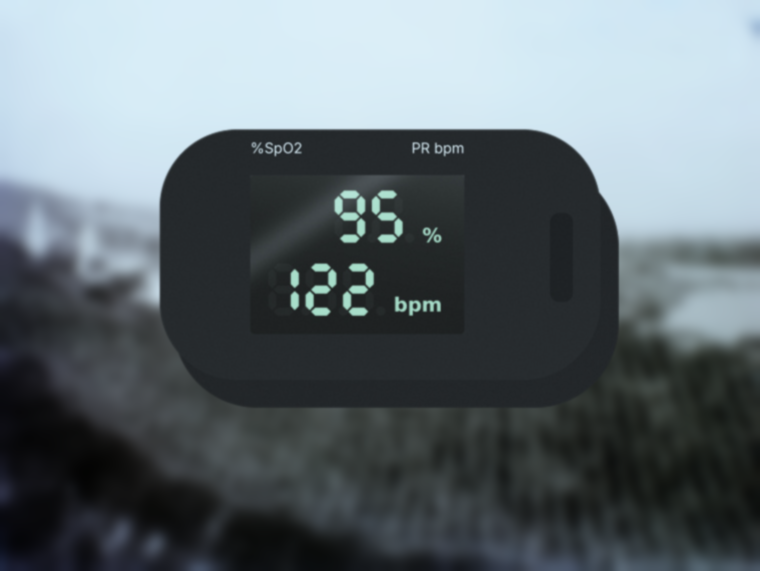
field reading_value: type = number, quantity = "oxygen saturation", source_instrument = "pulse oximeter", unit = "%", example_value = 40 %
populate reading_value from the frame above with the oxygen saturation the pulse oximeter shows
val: 95 %
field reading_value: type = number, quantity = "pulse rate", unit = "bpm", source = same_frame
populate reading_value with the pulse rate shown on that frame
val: 122 bpm
